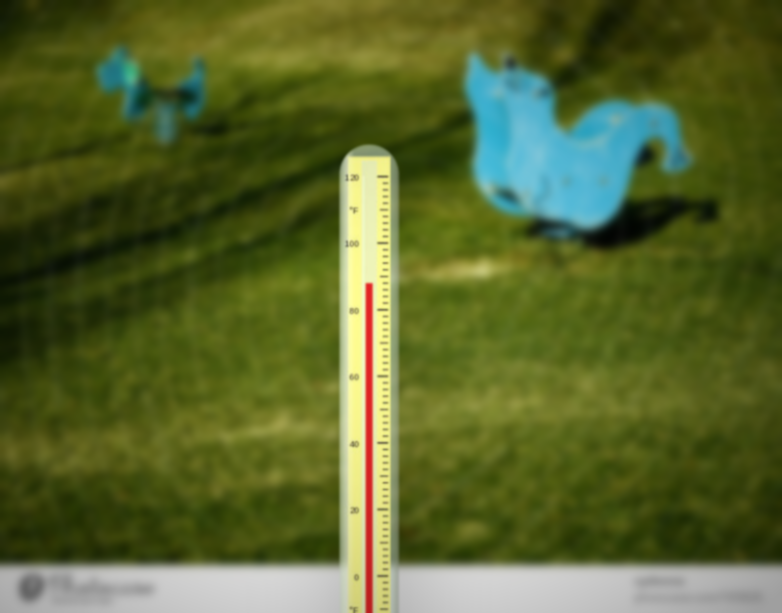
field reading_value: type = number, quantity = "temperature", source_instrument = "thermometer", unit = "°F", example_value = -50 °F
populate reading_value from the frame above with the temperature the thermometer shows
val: 88 °F
